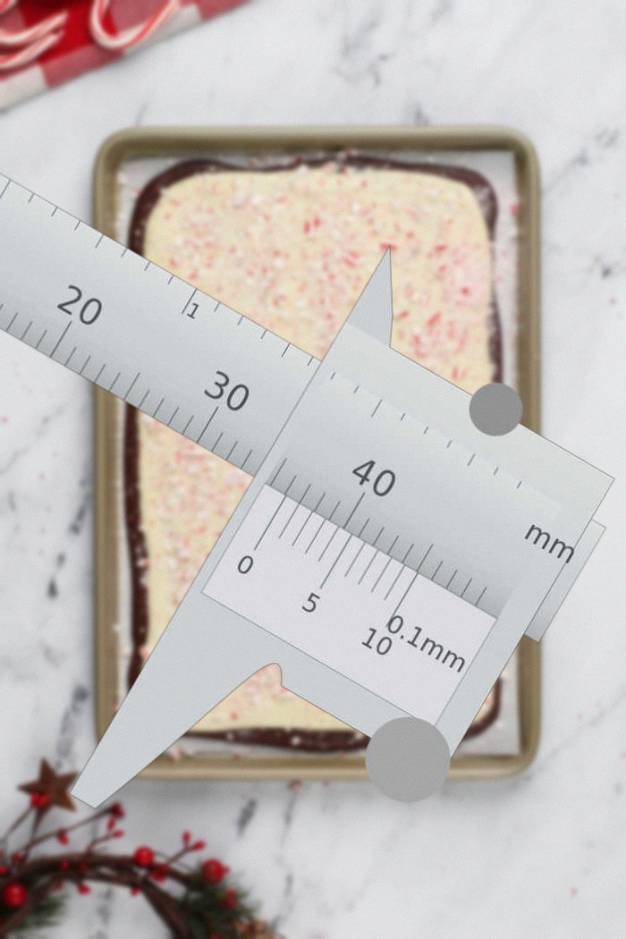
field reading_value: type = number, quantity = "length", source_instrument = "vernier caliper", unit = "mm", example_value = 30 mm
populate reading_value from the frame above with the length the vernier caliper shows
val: 36.1 mm
